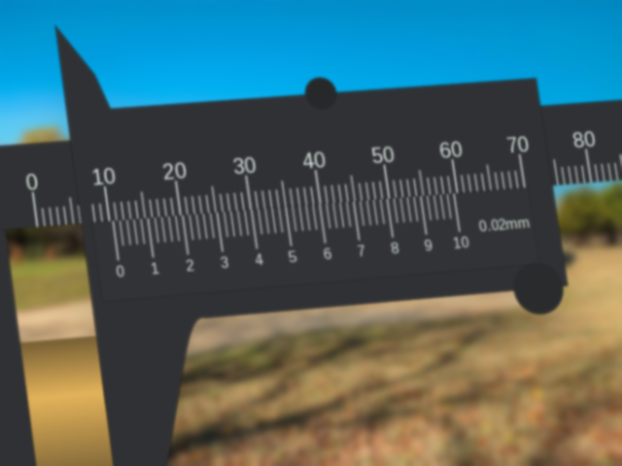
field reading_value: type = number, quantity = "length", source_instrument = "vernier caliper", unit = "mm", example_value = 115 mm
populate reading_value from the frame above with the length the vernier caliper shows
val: 10.5 mm
